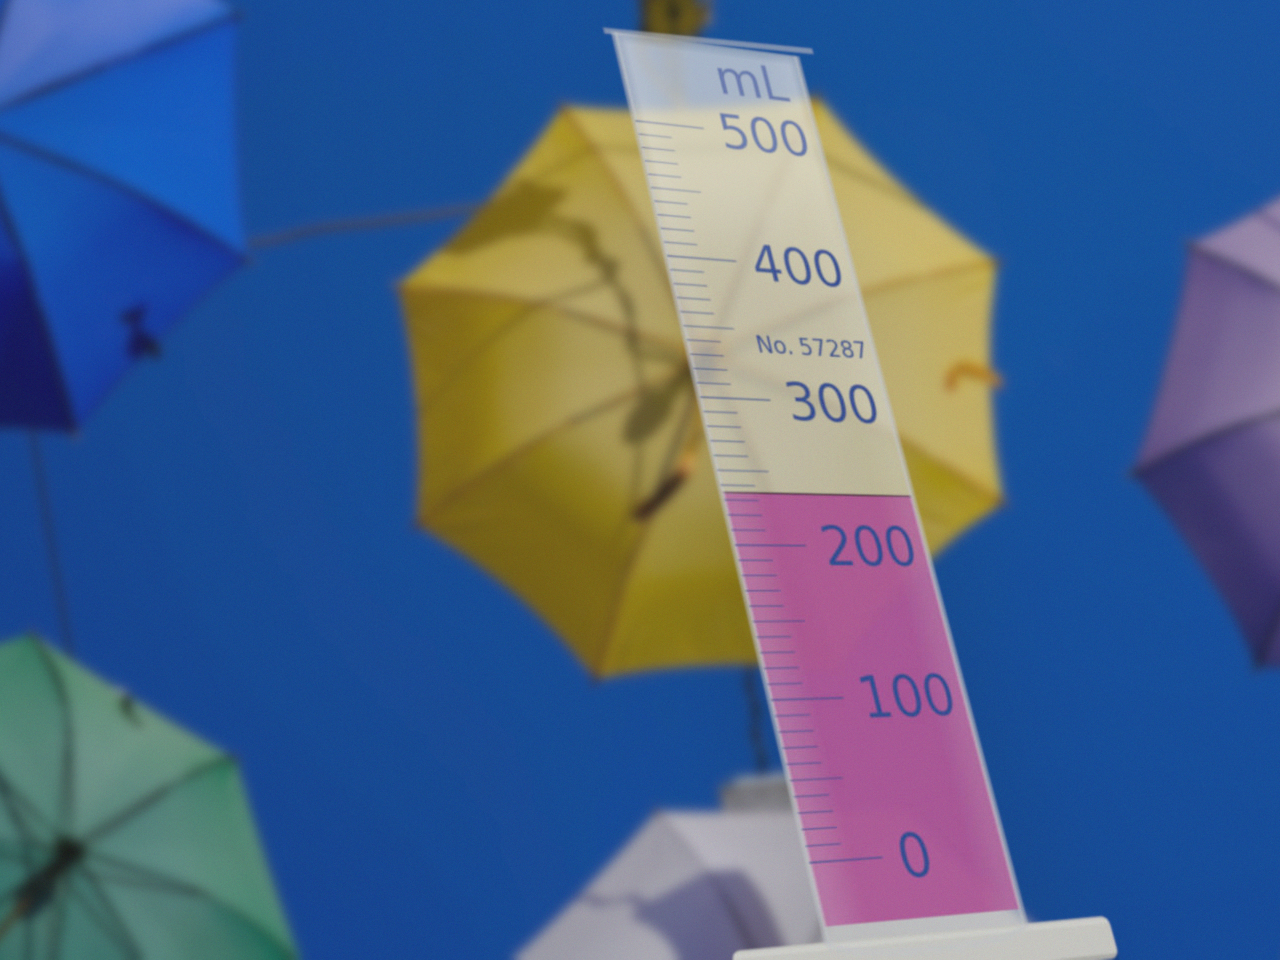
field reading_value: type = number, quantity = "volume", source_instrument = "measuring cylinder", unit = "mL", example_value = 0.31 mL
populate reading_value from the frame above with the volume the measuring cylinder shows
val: 235 mL
